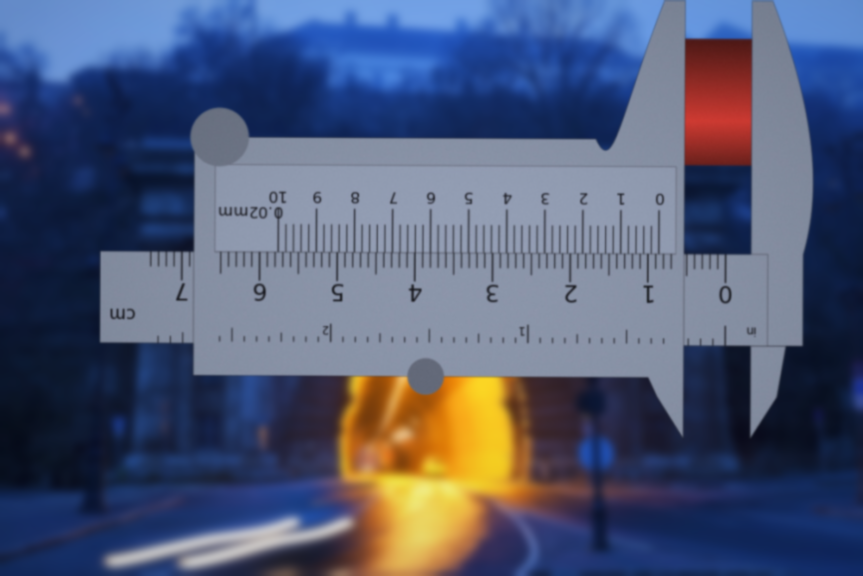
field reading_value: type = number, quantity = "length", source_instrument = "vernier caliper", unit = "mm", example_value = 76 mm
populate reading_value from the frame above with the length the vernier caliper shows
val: 8.6 mm
